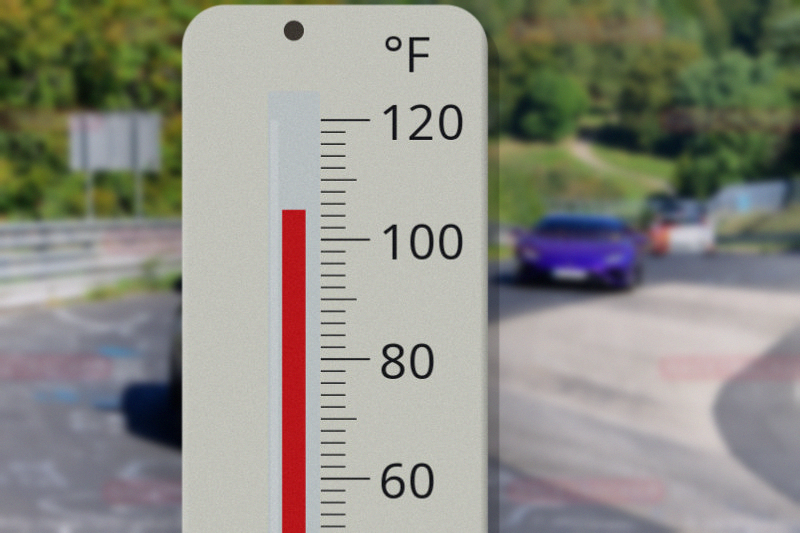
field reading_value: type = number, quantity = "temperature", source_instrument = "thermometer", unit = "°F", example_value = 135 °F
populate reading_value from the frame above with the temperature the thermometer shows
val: 105 °F
